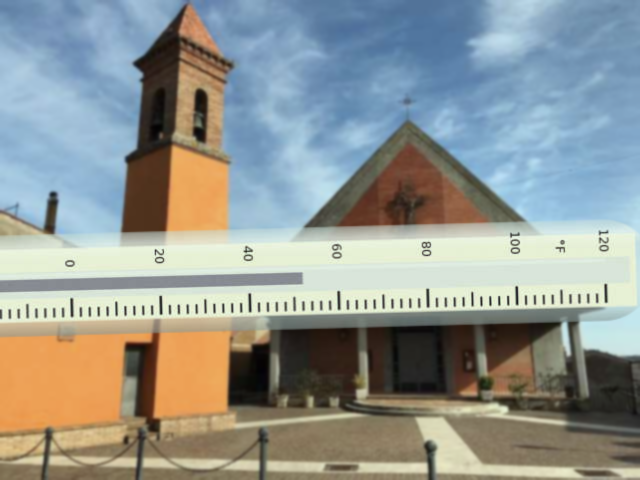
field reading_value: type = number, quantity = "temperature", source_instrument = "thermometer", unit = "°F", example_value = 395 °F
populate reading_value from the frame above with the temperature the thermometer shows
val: 52 °F
